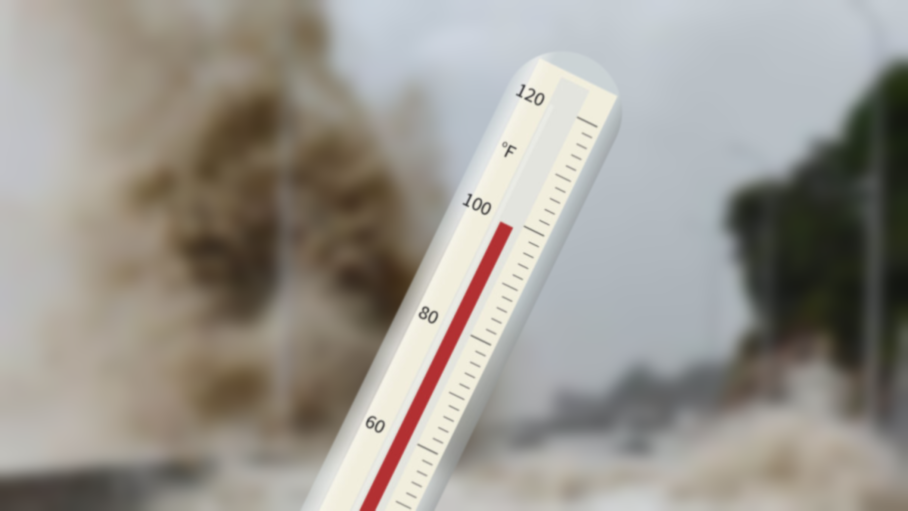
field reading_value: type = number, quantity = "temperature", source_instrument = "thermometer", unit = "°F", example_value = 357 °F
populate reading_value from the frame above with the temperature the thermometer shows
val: 99 °F
